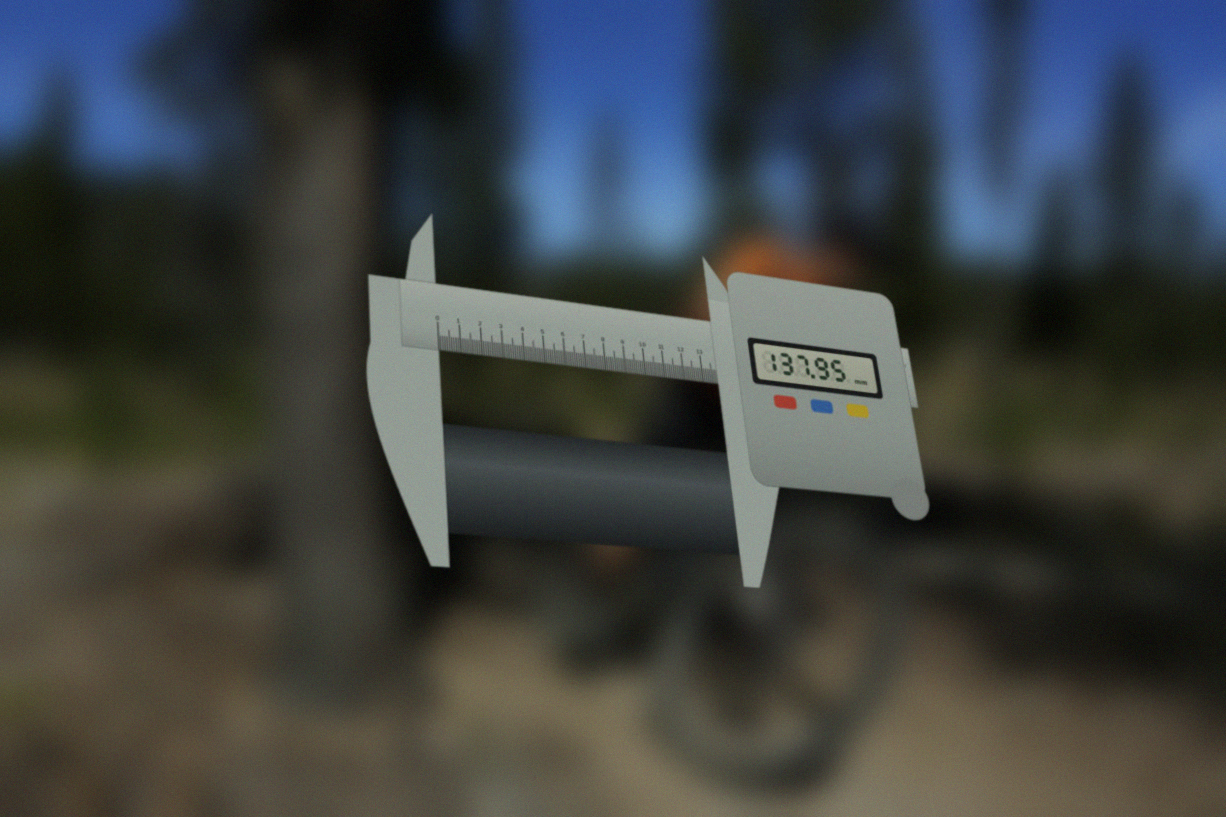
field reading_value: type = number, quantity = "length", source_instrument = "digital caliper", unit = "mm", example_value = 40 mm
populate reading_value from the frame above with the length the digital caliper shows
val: 137.95 mm
